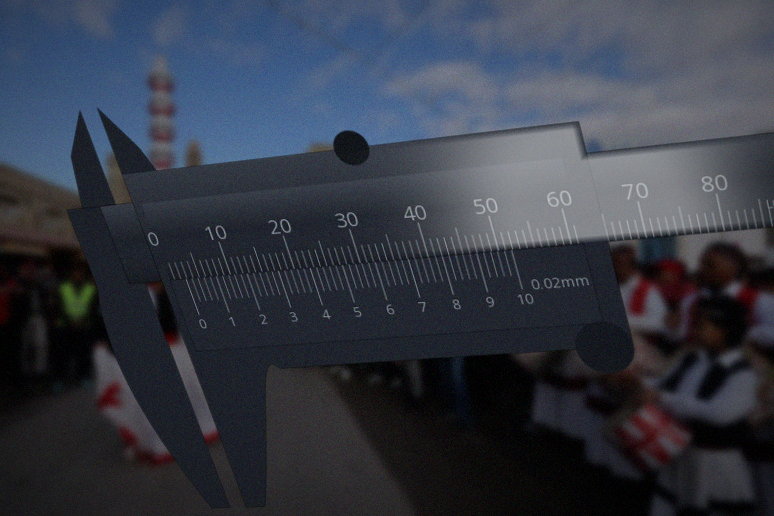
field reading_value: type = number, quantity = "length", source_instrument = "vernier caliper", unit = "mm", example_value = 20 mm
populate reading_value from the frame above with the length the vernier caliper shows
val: 2.8 mm
